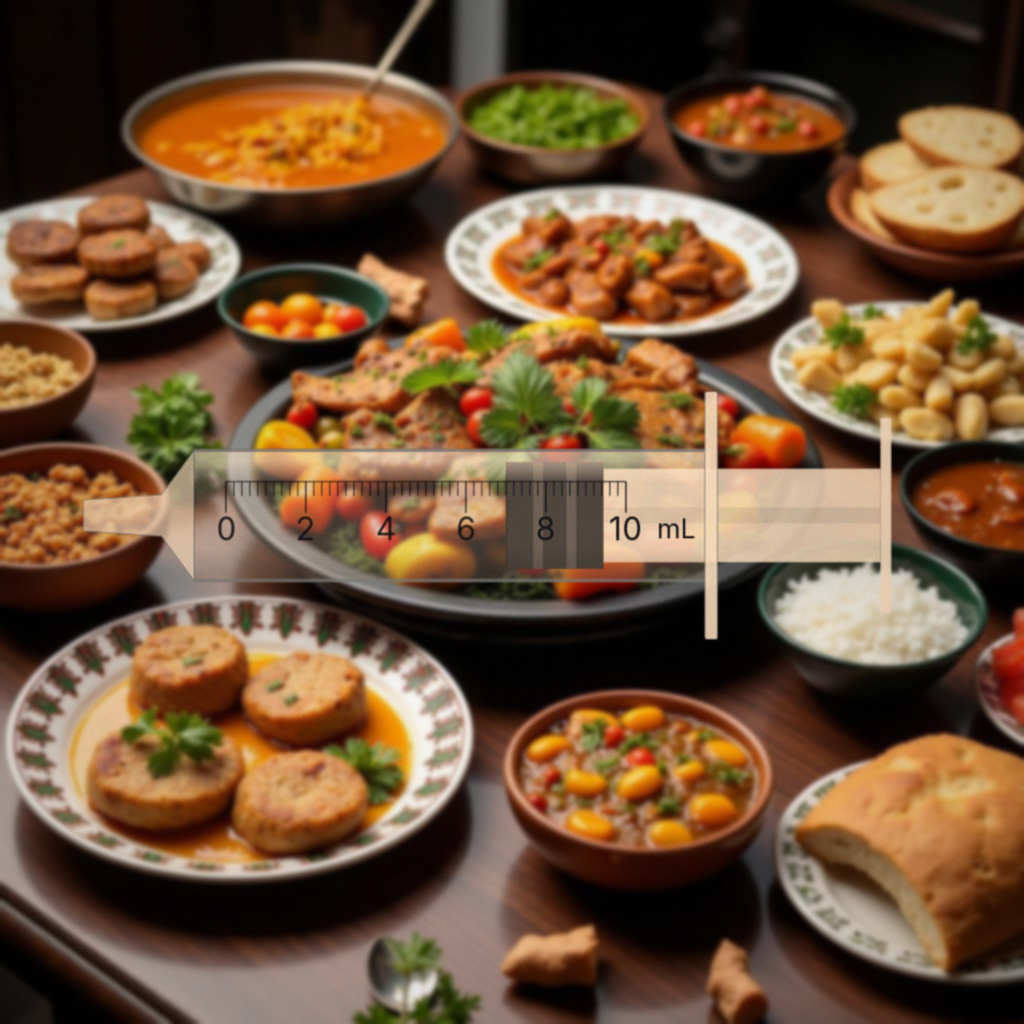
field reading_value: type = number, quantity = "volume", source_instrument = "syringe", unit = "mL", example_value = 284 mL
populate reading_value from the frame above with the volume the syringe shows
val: 7 mL
